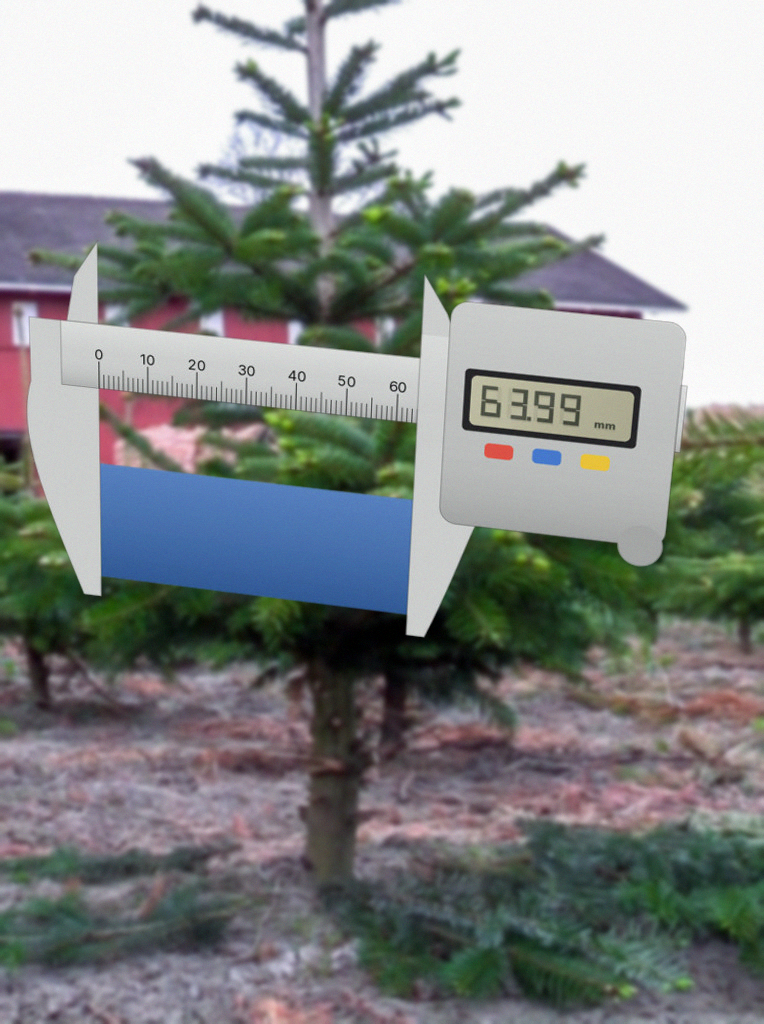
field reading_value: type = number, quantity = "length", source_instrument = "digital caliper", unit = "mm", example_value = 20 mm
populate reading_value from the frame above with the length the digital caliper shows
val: 63.99 mm
